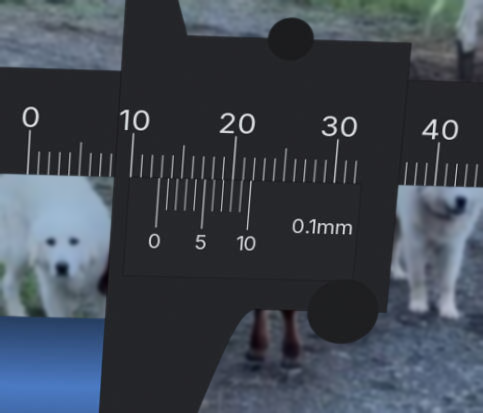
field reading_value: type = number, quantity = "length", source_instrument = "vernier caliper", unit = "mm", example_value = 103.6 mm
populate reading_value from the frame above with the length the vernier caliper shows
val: 12.8 mm
